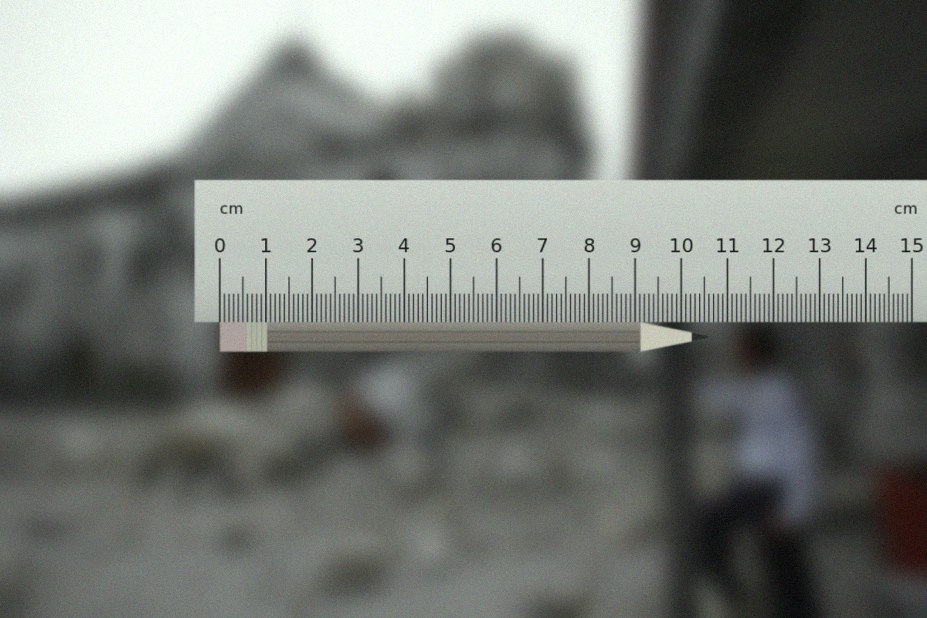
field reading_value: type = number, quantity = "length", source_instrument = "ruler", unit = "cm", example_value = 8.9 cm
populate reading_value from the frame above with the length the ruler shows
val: 10.6 cm
